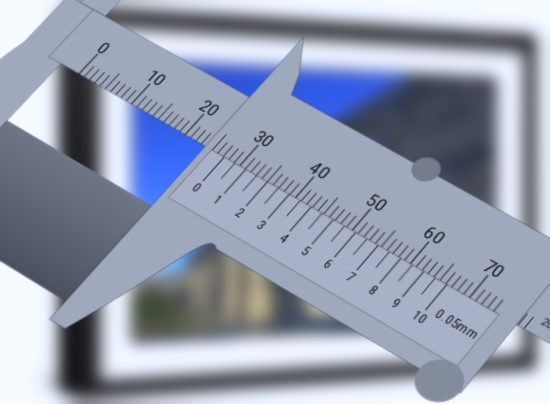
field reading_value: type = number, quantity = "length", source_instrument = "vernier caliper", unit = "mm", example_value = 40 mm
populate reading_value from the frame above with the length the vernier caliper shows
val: 27.2 mm
